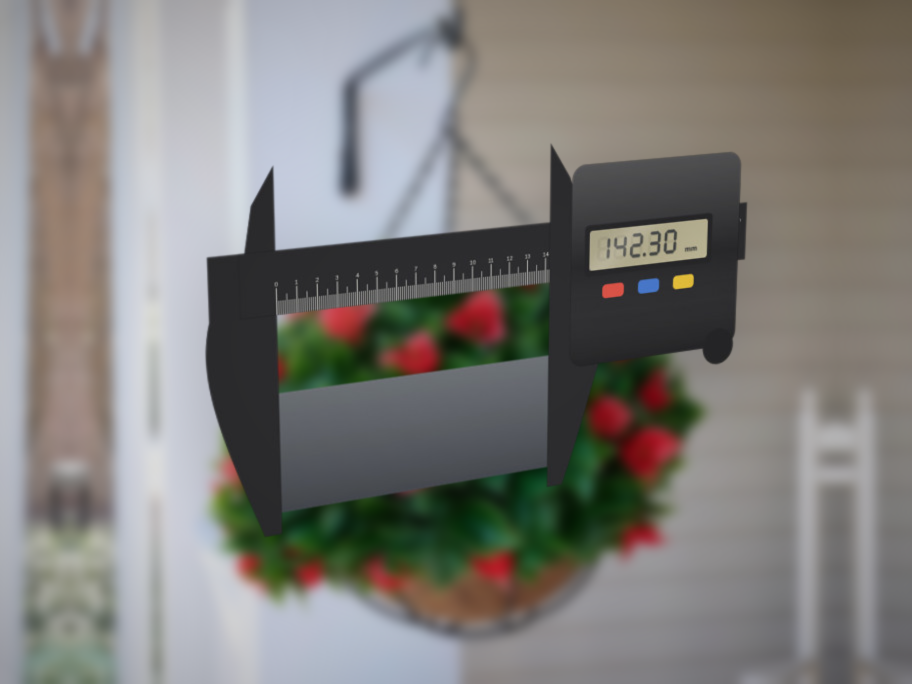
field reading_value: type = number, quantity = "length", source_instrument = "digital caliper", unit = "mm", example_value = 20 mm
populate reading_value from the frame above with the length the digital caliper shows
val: 142.30 mm
